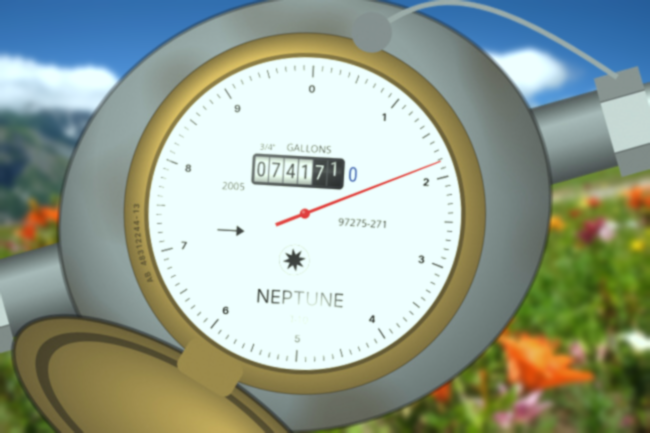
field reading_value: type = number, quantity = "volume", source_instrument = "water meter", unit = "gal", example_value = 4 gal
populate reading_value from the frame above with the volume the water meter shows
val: 741711.8 gal
